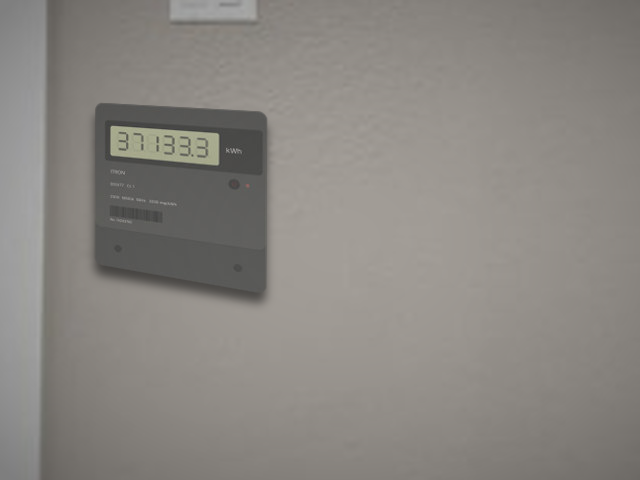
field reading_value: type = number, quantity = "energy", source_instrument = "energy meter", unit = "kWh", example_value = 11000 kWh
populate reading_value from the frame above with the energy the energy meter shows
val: 37133.3 kWh
